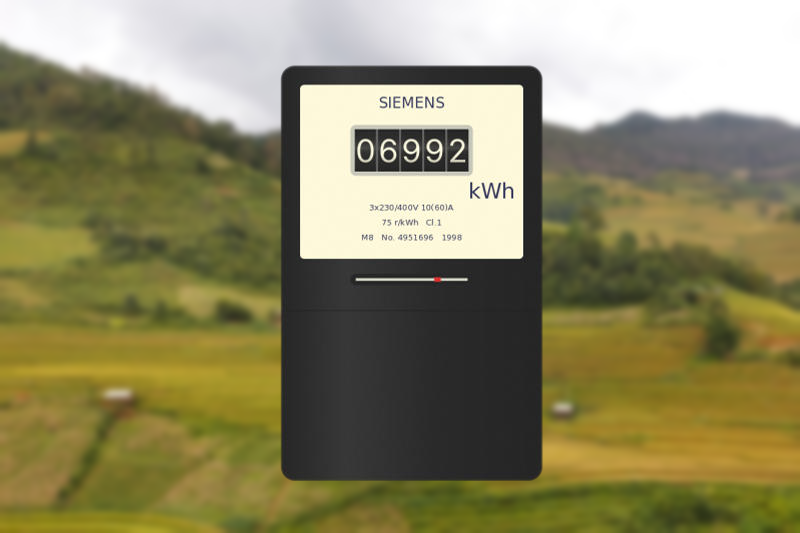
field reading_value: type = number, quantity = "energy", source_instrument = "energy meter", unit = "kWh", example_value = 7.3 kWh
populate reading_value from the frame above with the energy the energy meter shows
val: 6992 kWh
